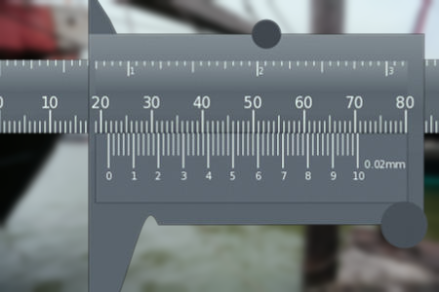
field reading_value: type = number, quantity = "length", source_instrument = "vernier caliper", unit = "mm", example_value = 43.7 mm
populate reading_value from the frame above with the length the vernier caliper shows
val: 21.5 mm
